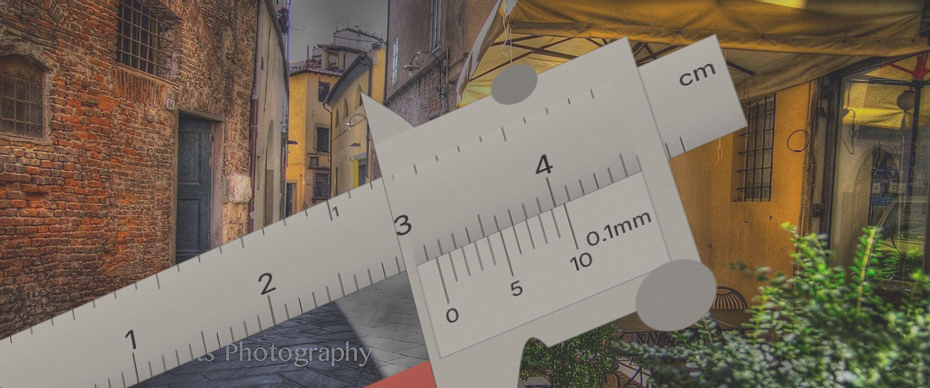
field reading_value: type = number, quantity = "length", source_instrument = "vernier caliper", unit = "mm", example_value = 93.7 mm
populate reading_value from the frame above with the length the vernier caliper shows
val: 31.6 mm
